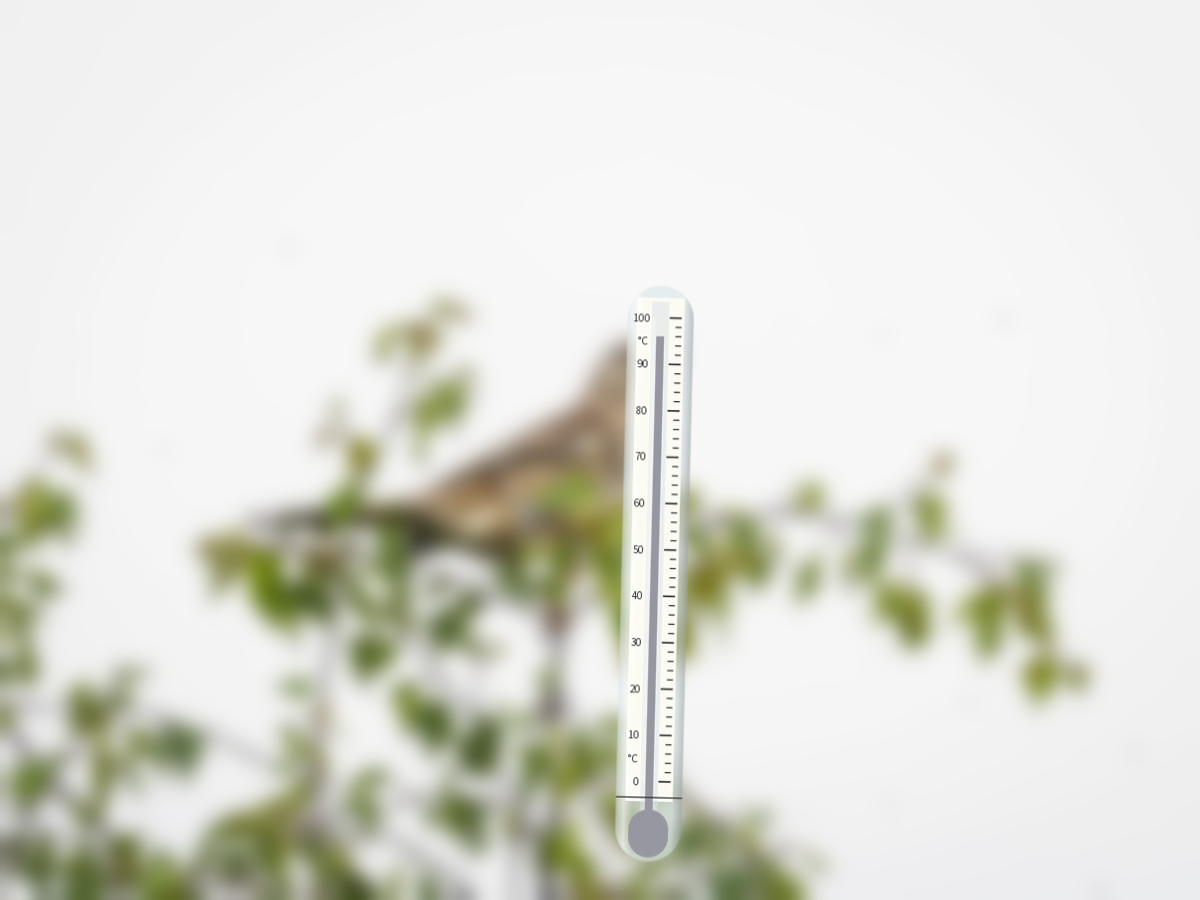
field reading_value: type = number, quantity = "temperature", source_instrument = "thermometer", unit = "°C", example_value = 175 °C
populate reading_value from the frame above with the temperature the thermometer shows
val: 96 °C
